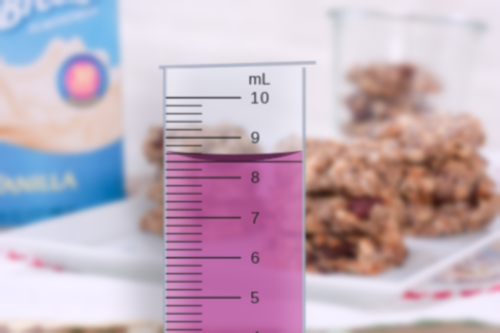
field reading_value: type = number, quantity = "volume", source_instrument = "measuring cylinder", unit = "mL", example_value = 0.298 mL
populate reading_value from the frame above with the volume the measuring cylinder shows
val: 8.4 mL
